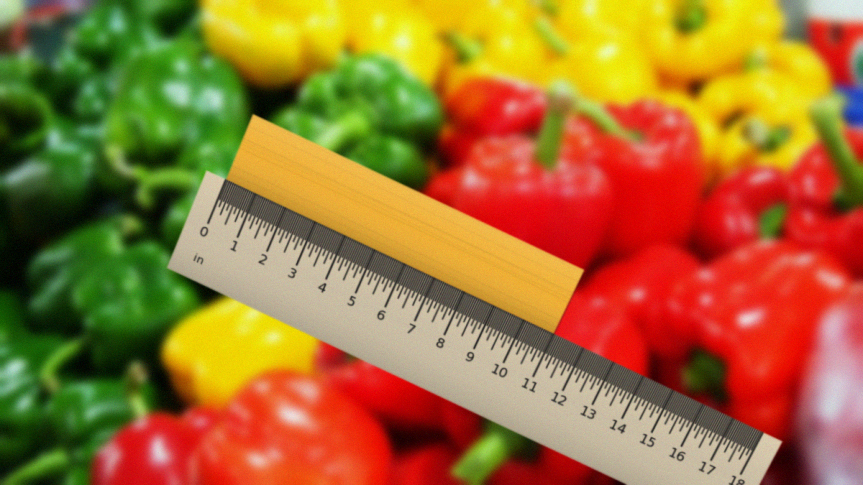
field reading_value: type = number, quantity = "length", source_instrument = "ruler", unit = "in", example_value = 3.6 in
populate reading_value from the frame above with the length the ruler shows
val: 11 in
